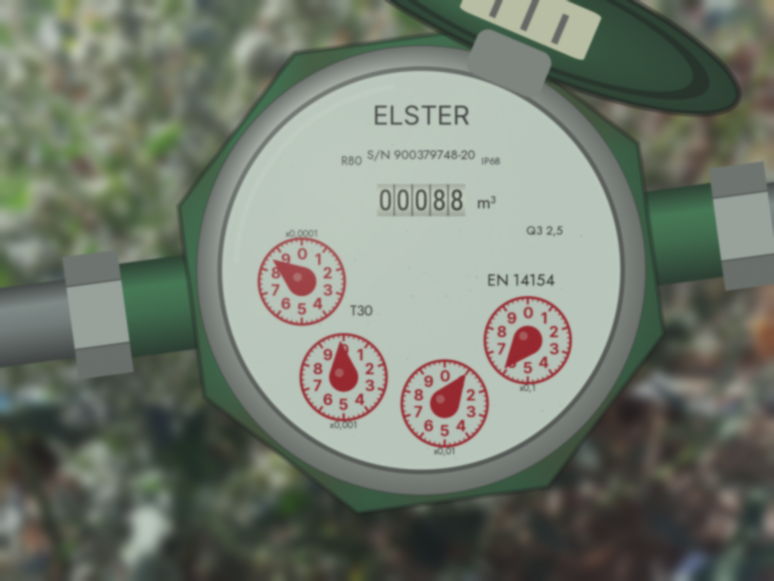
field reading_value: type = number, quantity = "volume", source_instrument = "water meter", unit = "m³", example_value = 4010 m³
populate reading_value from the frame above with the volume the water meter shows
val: 88.6098 m³
